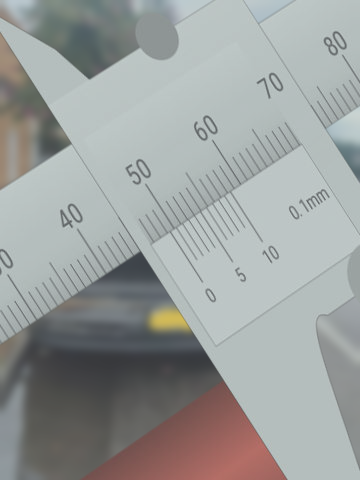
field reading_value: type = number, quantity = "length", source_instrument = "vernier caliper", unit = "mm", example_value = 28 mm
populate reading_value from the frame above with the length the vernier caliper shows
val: 49.4 mm
